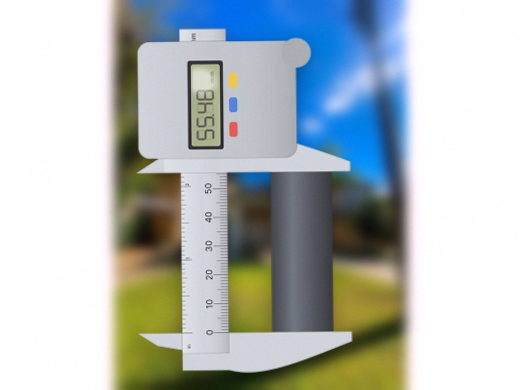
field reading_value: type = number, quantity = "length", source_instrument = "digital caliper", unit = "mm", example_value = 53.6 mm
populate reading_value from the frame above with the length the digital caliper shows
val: 55.48 mm
